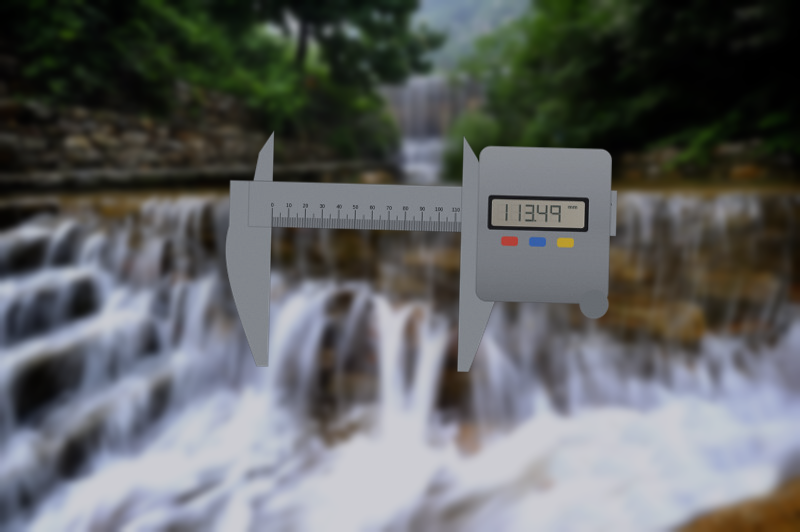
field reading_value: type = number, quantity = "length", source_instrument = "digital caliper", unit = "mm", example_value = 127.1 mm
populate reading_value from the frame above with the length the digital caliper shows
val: 113.49 mm
